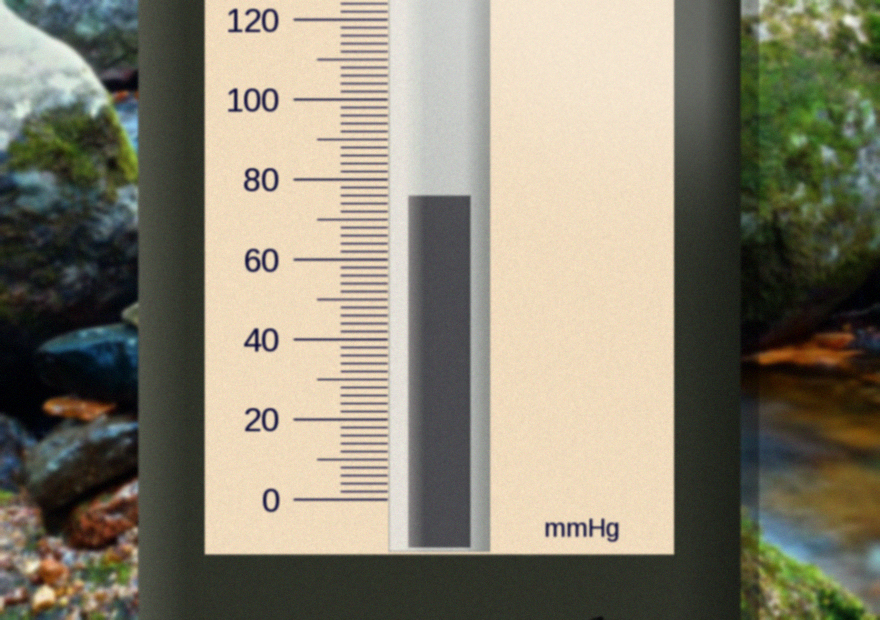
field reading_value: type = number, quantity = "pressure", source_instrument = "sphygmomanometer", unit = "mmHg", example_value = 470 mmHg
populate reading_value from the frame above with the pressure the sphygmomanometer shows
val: 76 mmHg
